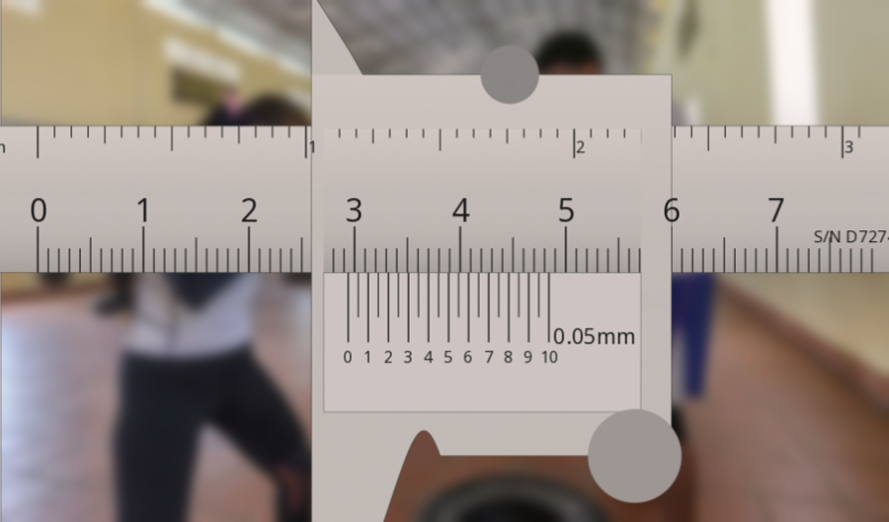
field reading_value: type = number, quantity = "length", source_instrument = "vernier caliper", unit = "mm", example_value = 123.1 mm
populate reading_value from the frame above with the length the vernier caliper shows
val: 29.4 mm
